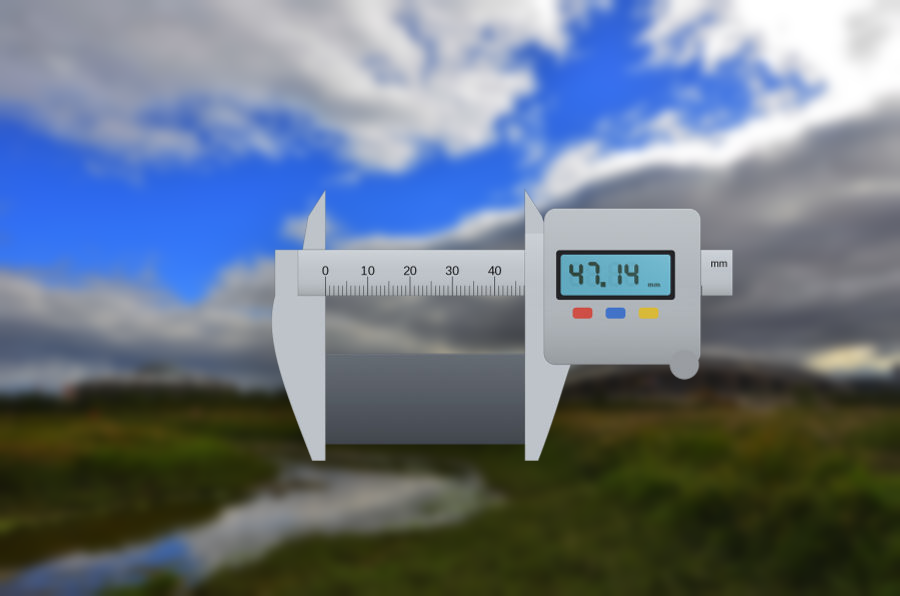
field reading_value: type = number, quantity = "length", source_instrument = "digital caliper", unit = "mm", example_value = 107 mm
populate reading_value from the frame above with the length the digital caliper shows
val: 47.14 mm
